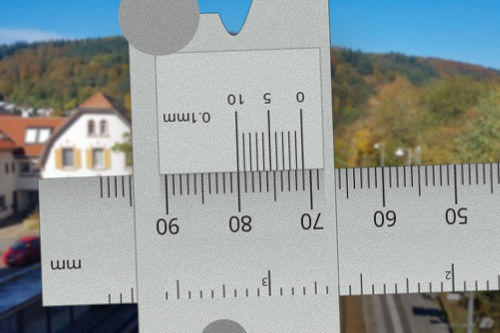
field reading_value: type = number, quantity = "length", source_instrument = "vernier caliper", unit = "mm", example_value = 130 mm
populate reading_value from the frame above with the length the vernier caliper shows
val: 71.0 mm
